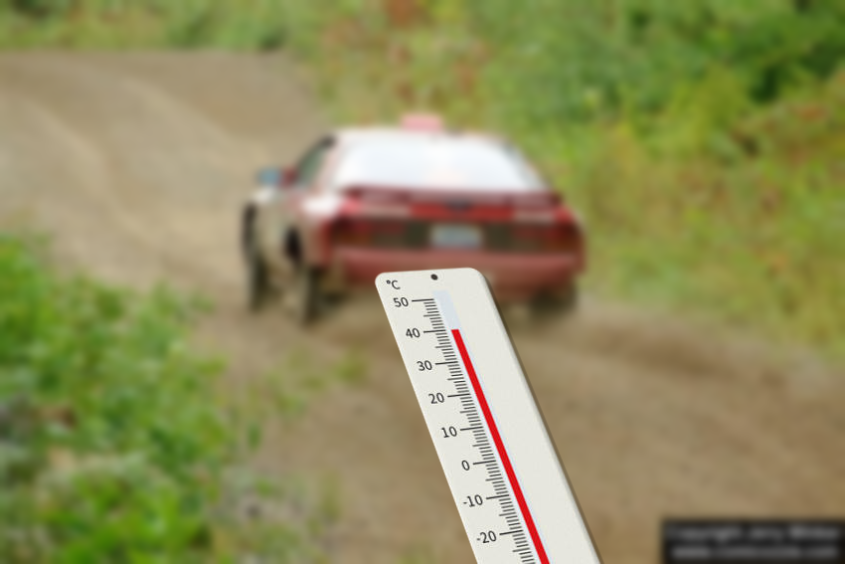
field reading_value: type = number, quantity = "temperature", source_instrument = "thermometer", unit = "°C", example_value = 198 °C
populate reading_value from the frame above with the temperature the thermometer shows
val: 40 °C
